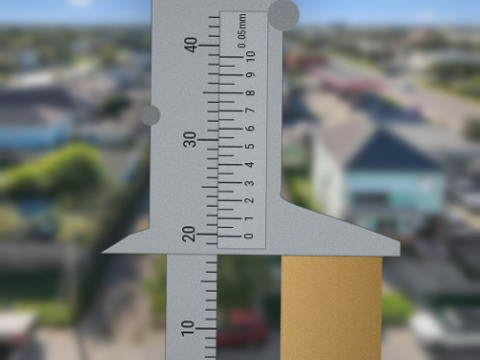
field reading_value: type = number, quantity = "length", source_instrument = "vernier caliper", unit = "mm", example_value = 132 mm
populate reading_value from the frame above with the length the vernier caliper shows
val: 19.8 mm
